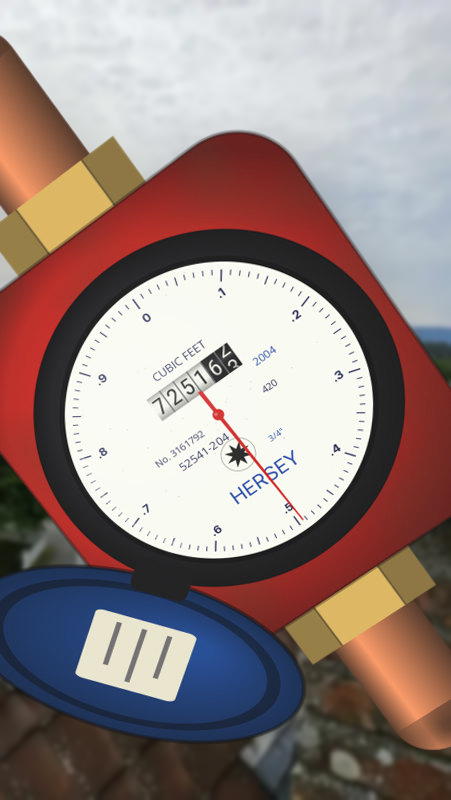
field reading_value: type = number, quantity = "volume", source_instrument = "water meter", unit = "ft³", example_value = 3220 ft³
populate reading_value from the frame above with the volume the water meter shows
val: 725162.49 ft³
